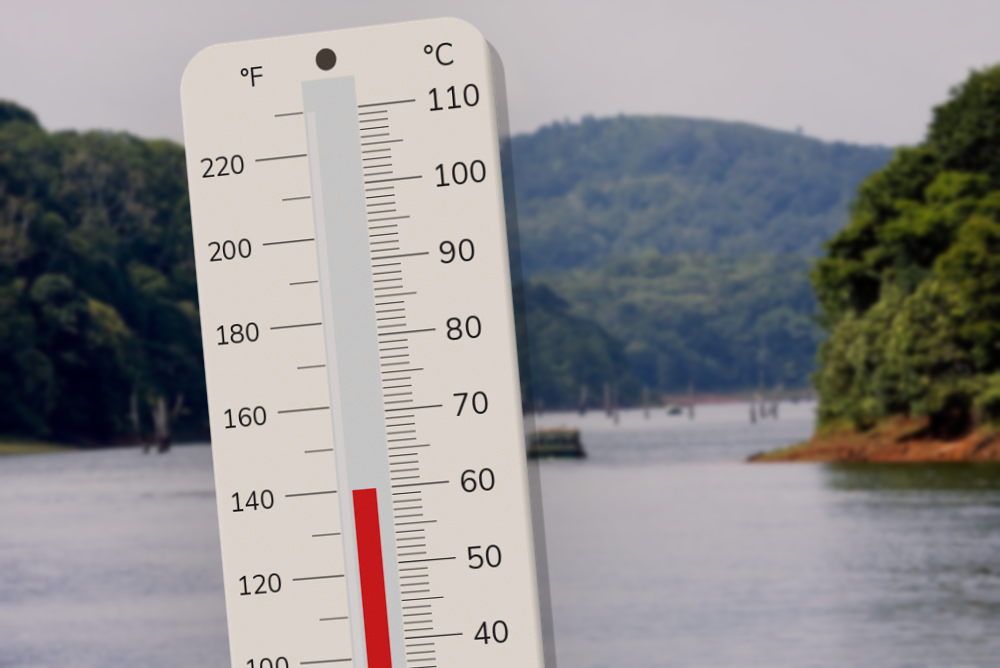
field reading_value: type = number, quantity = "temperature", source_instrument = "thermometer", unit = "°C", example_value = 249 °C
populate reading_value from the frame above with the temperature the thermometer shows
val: 60 °C
